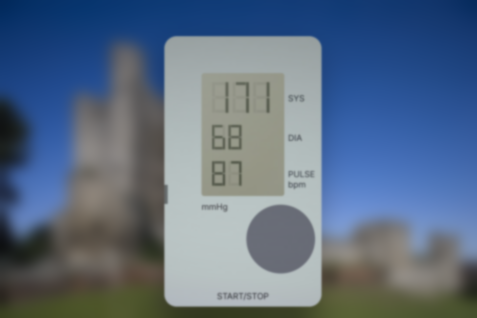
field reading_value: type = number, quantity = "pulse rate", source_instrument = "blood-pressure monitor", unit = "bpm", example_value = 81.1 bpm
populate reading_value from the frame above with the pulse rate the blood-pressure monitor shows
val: 87 bpm
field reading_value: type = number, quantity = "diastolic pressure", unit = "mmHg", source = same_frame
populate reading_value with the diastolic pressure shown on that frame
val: 68 mmHg
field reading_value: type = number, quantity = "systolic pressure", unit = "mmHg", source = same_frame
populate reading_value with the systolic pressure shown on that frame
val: 171 mmHg
